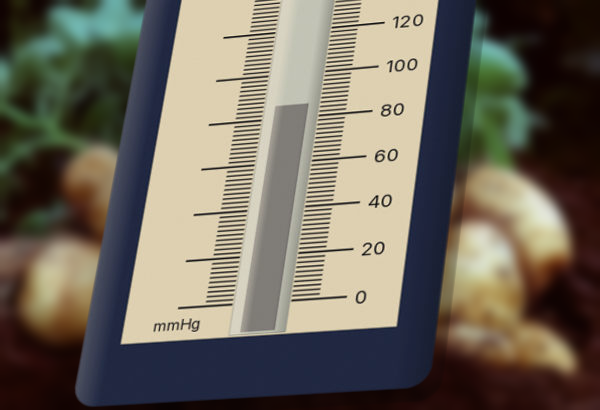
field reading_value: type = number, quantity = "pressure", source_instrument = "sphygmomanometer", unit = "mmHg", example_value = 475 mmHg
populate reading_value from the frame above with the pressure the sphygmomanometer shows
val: 86 mmHg
